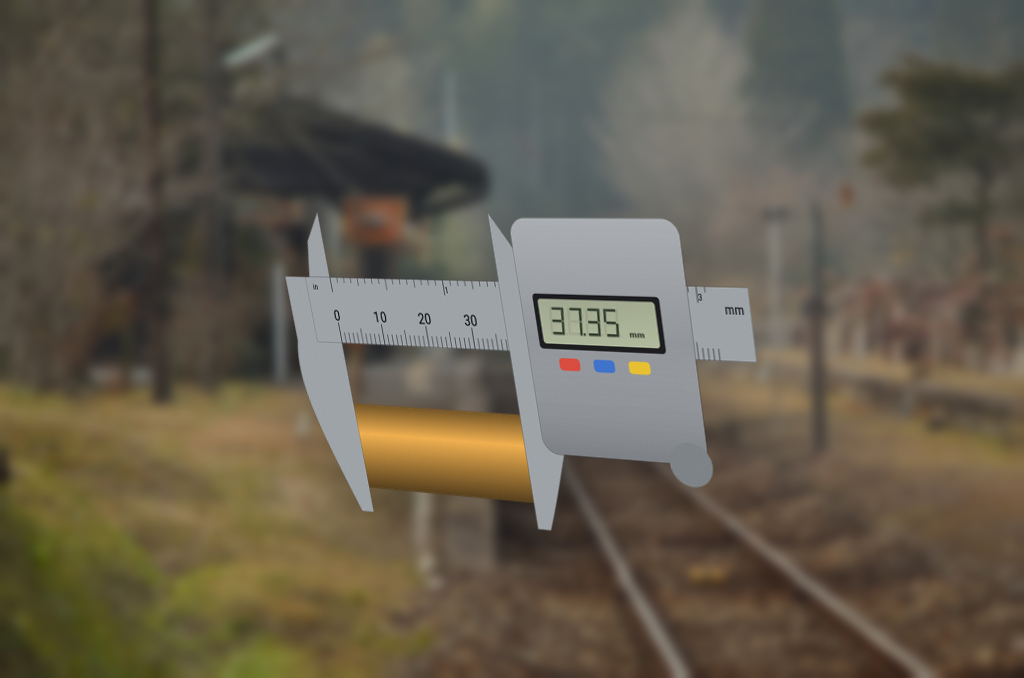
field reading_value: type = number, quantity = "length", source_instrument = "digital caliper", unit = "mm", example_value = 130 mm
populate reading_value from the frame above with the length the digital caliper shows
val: 37.35 mm
